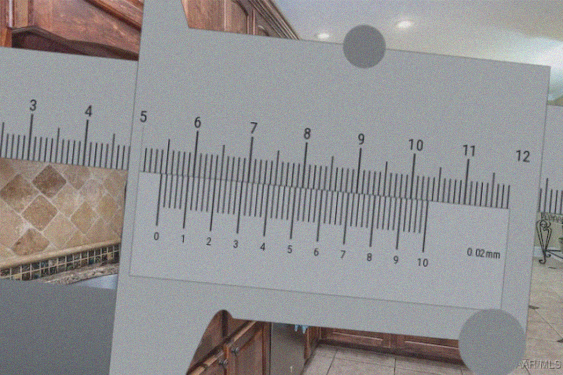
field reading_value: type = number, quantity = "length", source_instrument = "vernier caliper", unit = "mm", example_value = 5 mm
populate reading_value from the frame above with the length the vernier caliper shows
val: 54.2 mm
